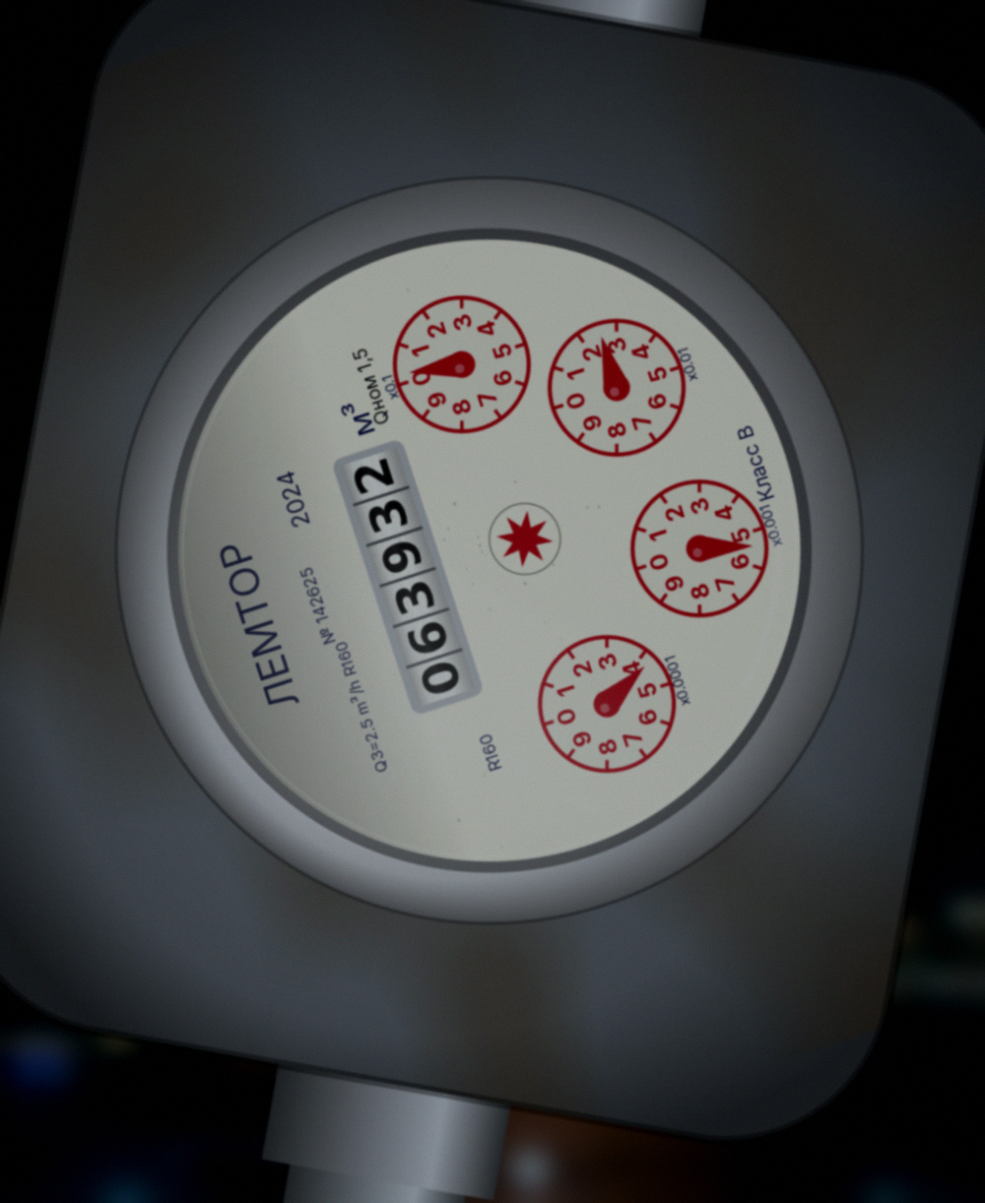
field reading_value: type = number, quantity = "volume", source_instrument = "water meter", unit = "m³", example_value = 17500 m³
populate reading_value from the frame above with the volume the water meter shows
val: 63932.0254 m³
